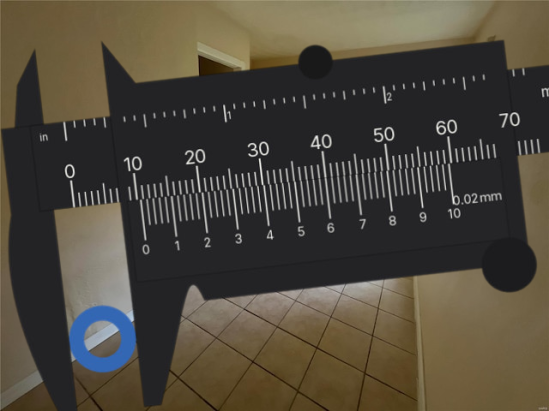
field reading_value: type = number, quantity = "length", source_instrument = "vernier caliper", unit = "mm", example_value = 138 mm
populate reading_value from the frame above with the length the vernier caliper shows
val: 10.6 mm
